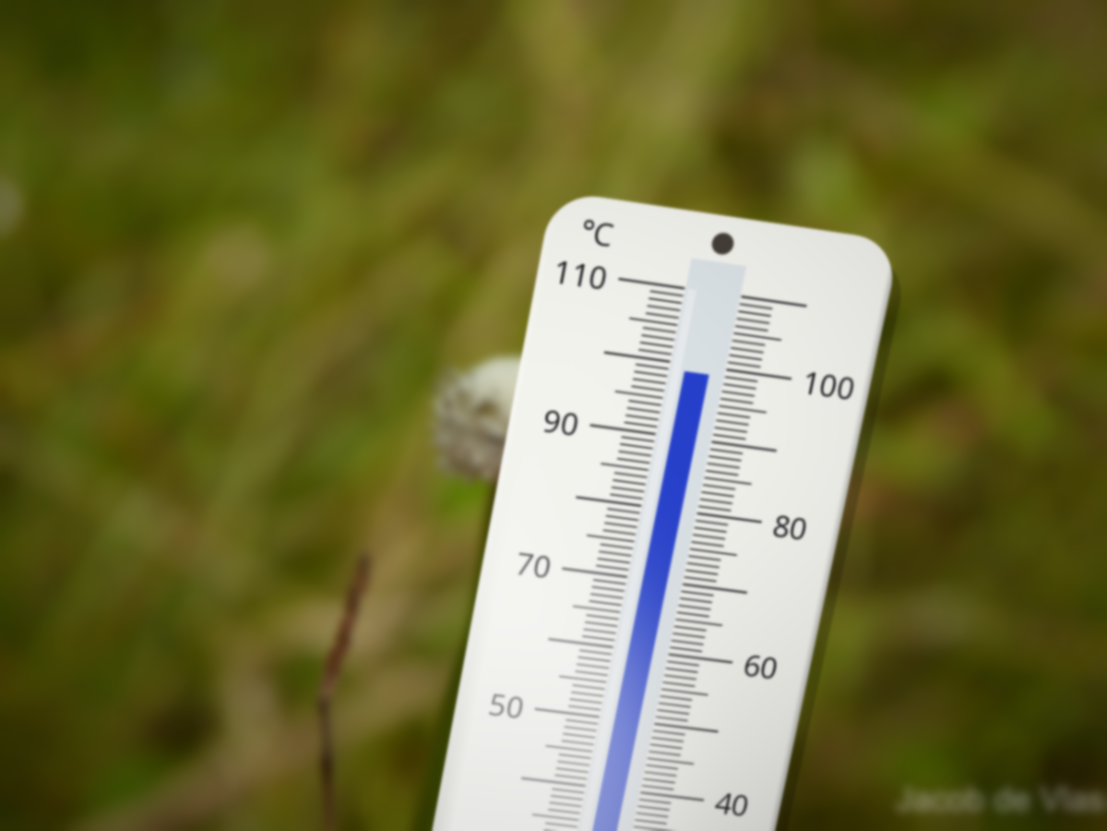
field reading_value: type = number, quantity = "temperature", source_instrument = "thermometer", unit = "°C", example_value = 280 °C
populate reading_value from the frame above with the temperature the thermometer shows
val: 99 °C
